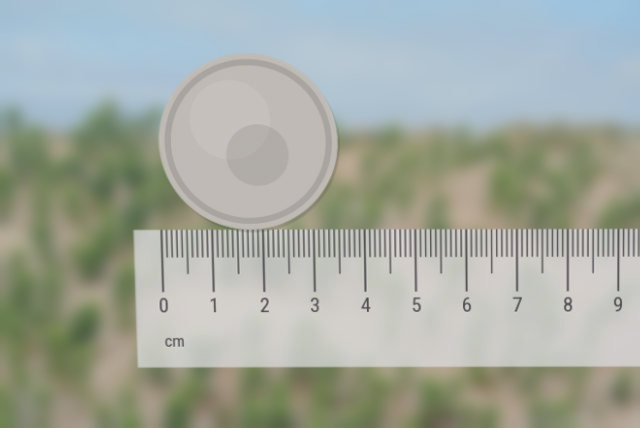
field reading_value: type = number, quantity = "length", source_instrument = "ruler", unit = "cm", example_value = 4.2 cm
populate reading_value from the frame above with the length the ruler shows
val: 3.5 cm
